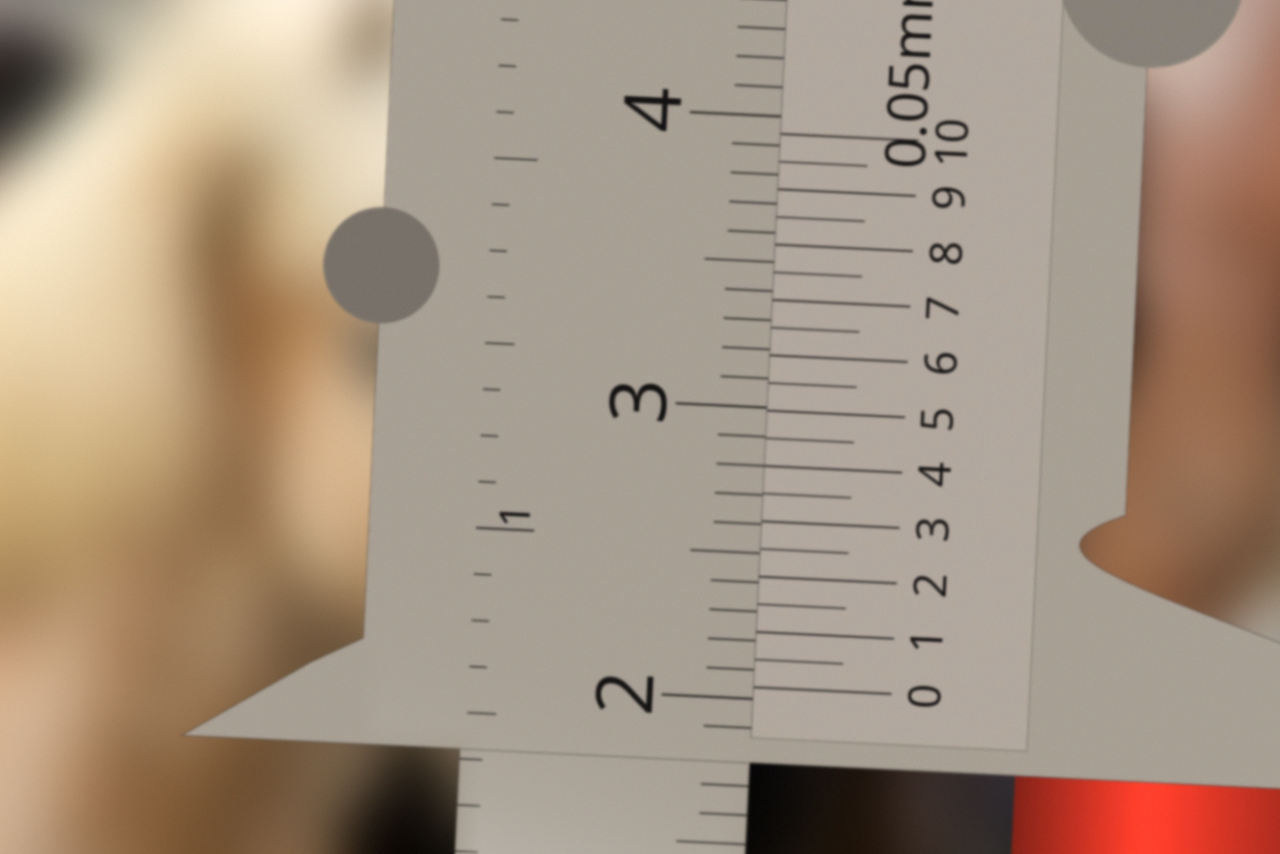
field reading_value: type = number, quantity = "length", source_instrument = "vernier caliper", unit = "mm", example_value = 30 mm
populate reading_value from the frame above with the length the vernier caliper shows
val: 20.4 mm
